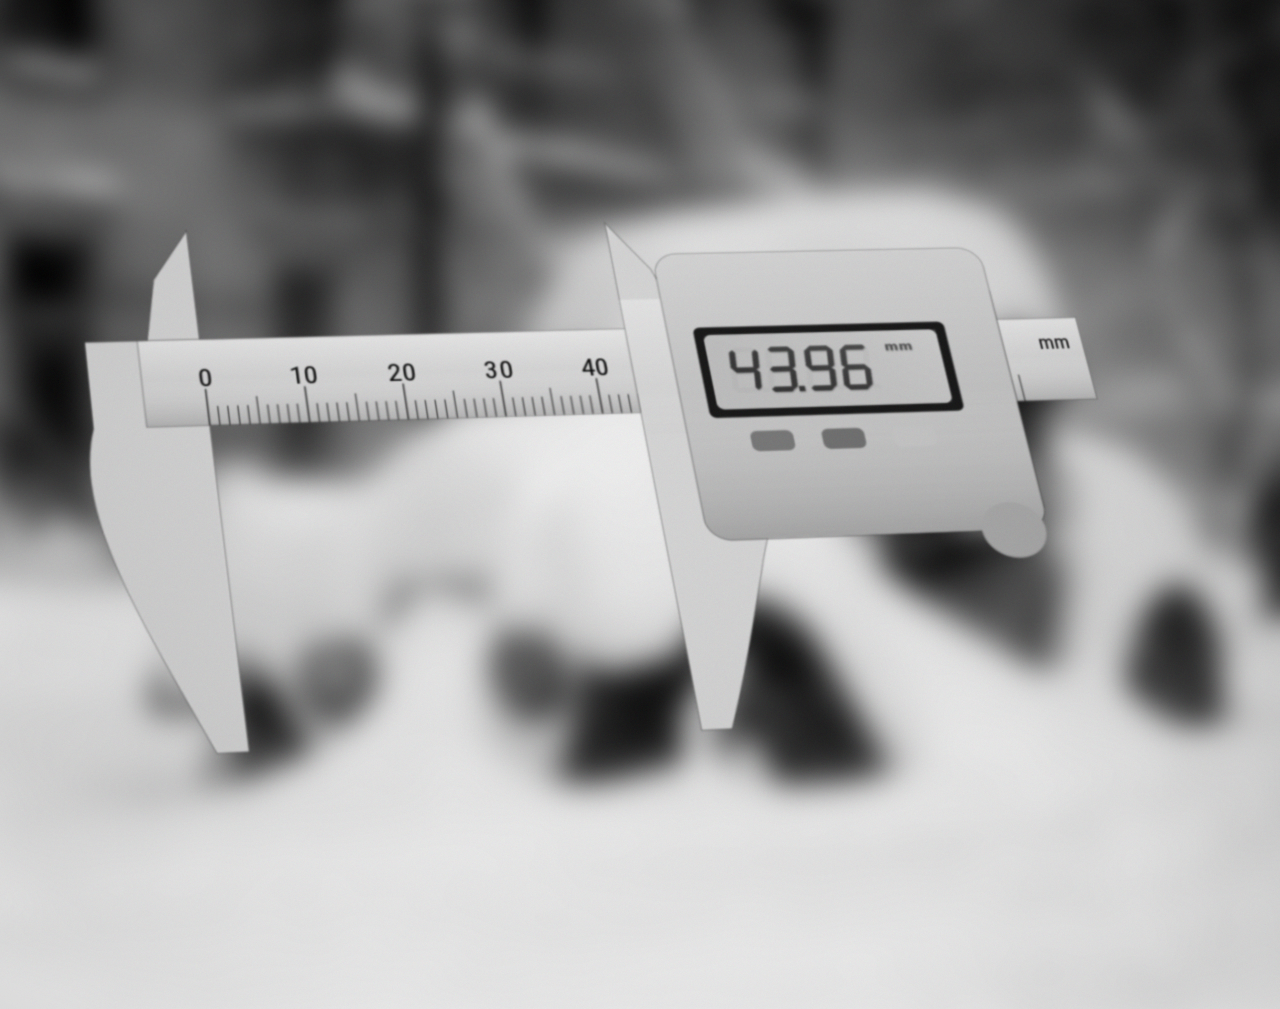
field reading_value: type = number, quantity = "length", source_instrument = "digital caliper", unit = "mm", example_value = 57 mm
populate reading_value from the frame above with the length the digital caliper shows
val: 43.96 mm
